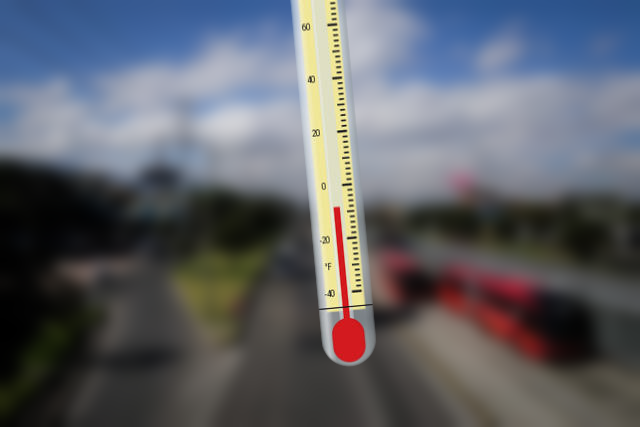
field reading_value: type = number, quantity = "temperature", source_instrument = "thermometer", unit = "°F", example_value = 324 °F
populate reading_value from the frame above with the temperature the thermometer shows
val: -8 °F
